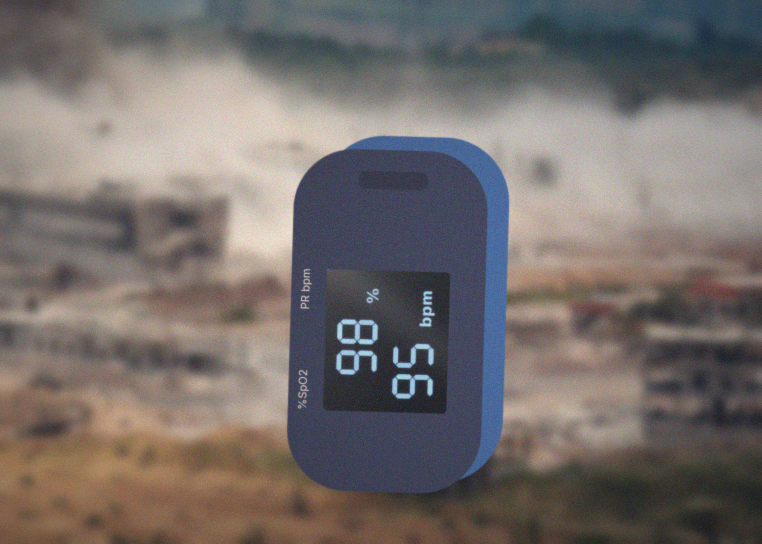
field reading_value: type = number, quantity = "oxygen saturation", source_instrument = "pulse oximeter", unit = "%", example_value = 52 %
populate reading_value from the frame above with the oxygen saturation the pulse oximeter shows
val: 98 %
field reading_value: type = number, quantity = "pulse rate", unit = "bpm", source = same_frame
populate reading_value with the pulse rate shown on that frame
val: 95 bpm
